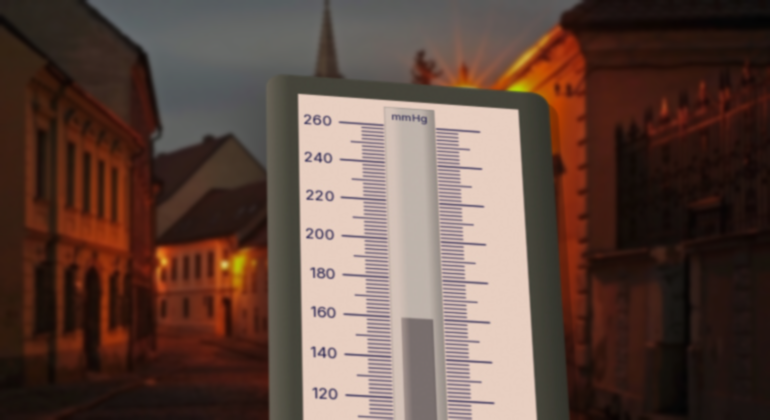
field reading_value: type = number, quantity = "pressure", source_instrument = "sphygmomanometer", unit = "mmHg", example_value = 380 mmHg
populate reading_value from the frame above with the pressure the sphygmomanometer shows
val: 160 mmHg
